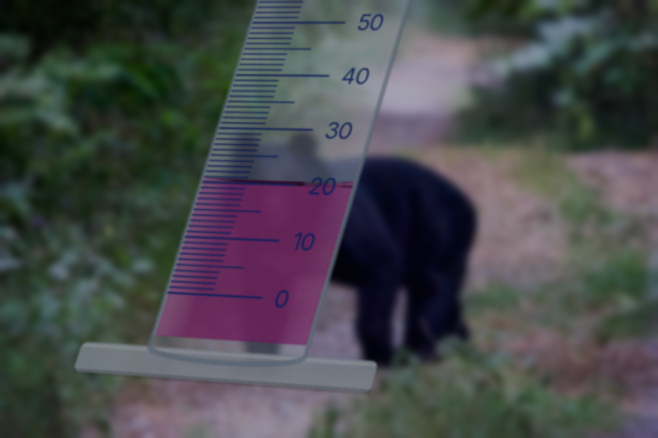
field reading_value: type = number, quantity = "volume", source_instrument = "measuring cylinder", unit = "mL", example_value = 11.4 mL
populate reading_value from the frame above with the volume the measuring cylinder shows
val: 20 mL
